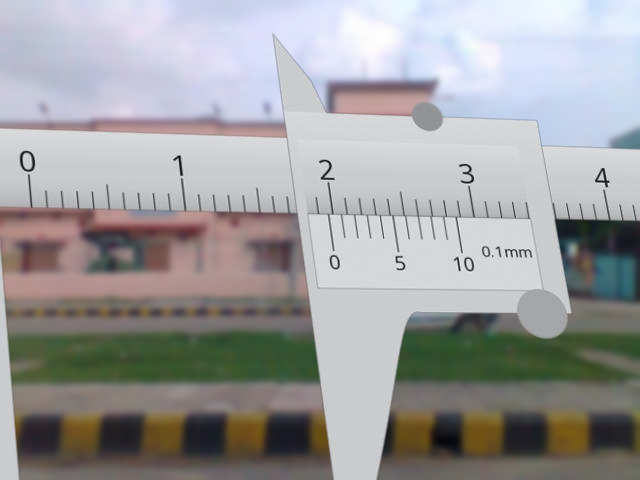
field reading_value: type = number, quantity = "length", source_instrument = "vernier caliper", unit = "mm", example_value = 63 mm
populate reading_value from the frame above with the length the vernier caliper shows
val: 19.7 mm
